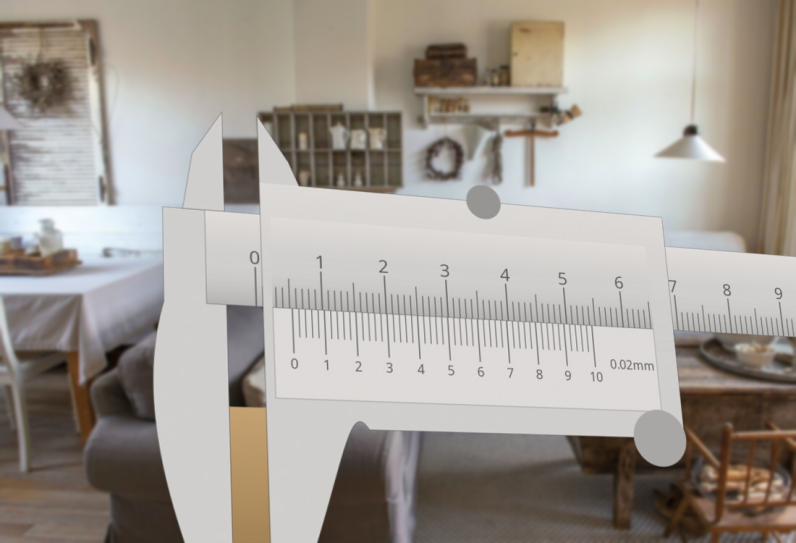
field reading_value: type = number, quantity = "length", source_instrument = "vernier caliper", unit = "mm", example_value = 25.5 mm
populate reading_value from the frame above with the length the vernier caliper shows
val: 5.4 mm
